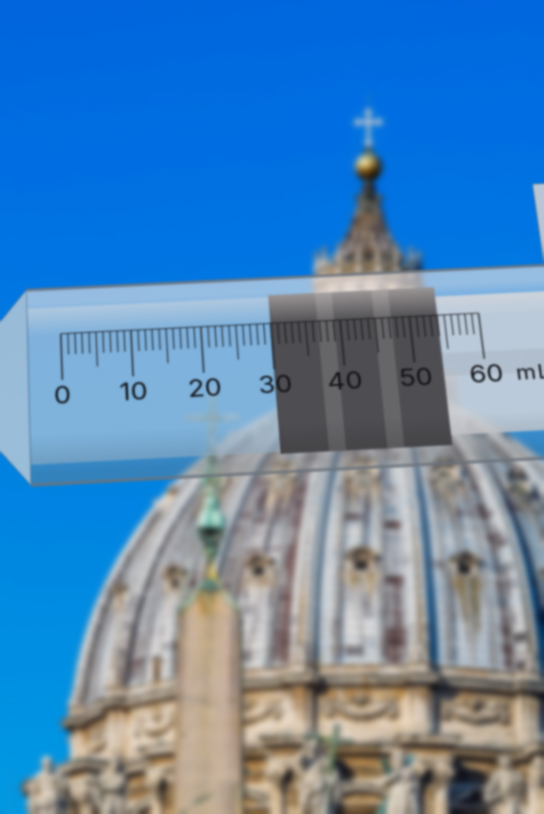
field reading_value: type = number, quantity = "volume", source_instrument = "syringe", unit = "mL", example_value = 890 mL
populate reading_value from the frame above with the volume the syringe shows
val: 30 mL
